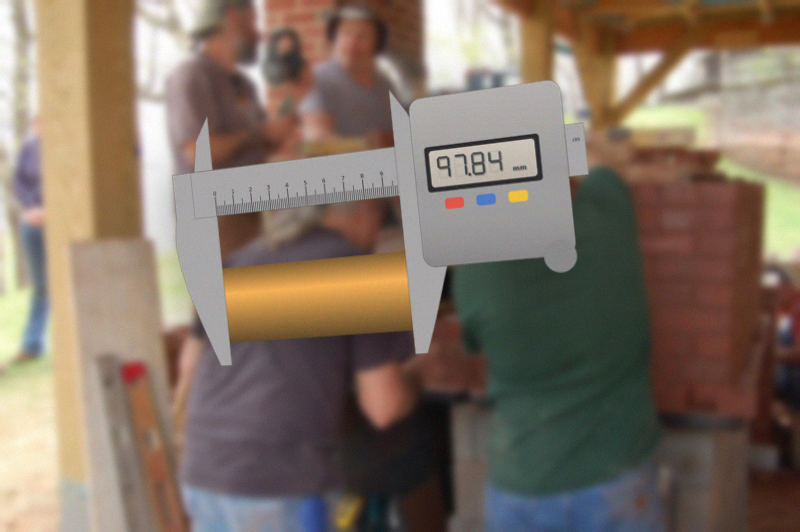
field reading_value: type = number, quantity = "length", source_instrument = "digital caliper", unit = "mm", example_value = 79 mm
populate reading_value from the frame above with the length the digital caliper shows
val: 97.84 mm
